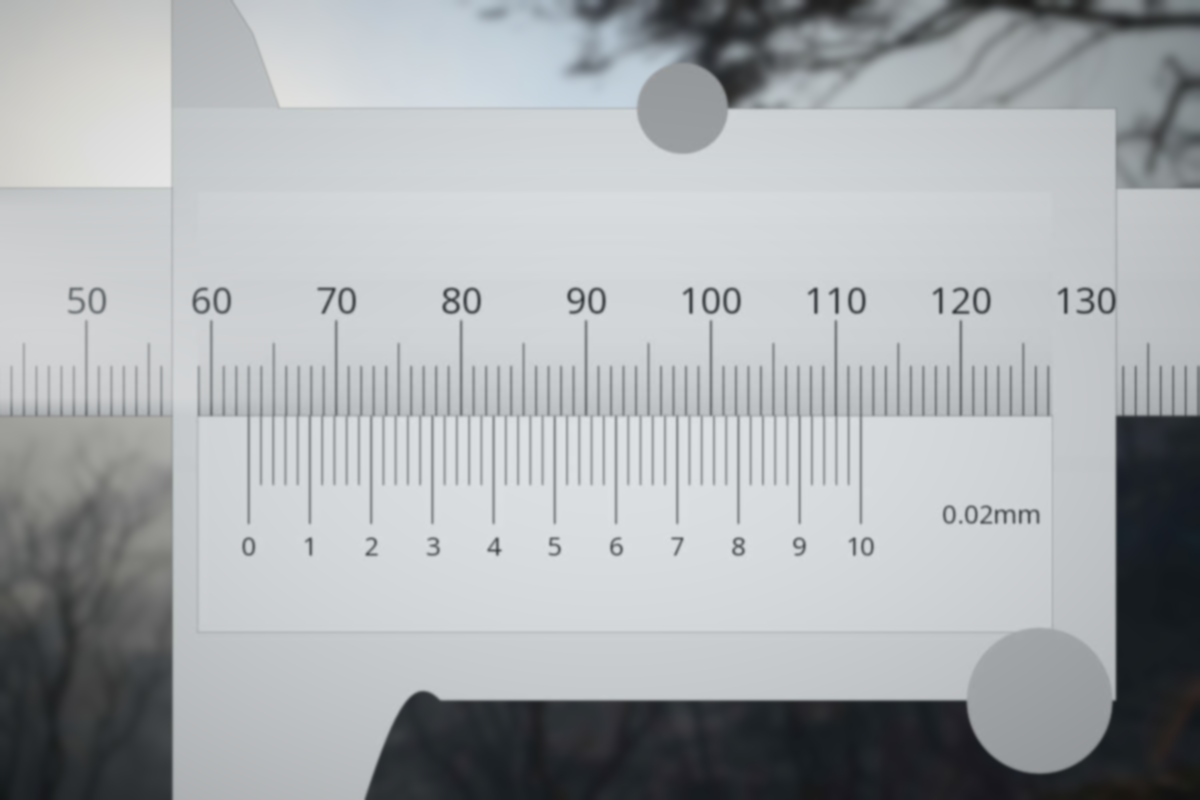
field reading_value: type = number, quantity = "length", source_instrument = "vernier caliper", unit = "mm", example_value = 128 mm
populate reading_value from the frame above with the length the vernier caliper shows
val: 63.0 mm
